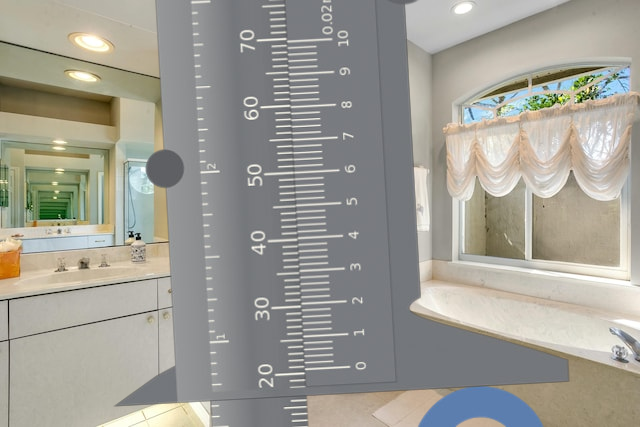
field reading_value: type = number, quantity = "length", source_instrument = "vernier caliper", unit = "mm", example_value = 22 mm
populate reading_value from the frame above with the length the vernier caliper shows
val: 20.6 mm
